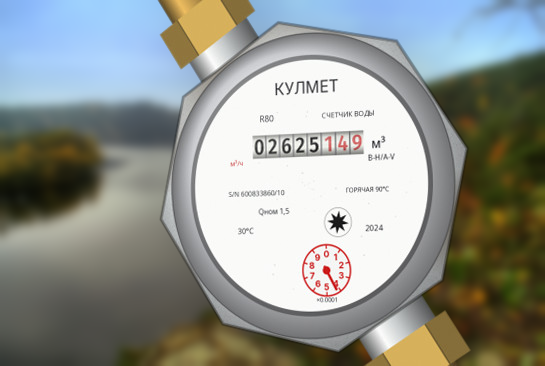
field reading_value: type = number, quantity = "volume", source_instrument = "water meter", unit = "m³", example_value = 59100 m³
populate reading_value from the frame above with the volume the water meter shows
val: 2625.1494 m³
